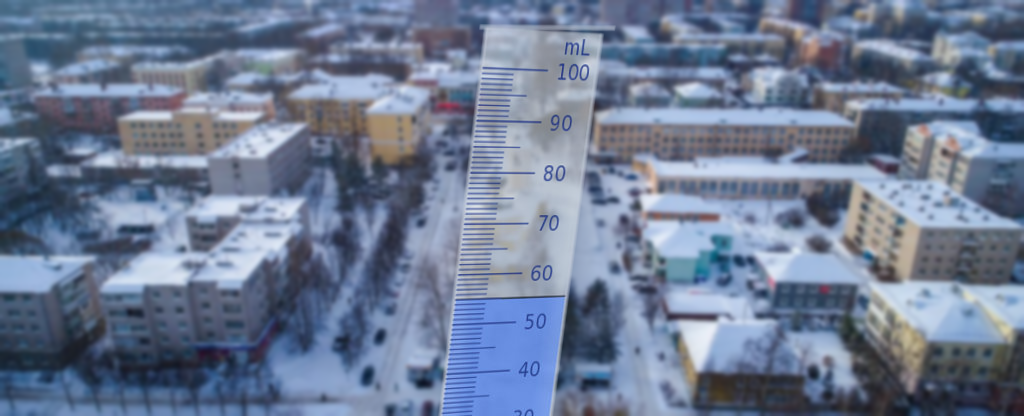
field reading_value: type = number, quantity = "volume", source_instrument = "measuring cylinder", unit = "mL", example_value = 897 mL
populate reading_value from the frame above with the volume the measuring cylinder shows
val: 55 mL
